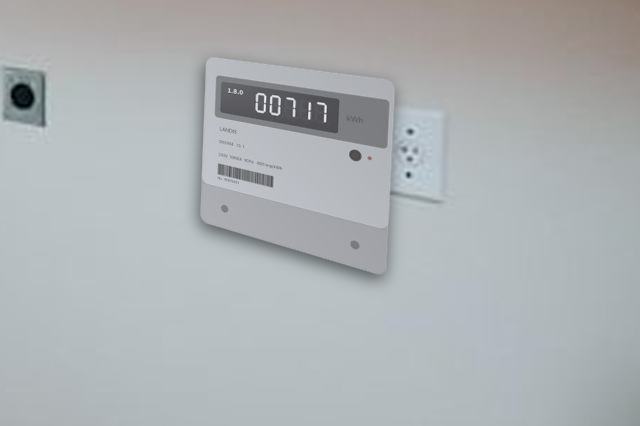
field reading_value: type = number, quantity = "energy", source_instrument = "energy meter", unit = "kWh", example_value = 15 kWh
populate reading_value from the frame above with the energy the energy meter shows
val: 717 kWh
